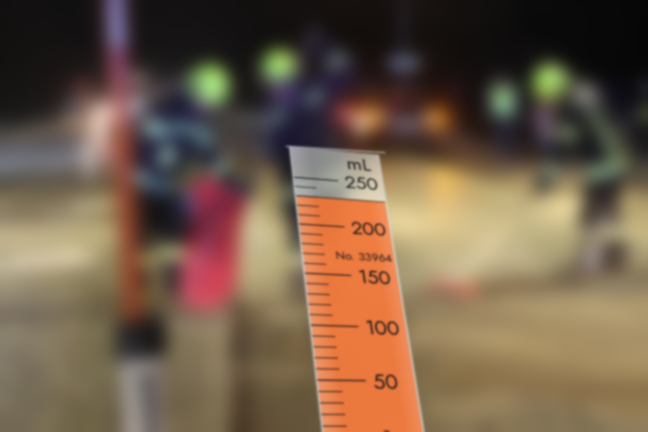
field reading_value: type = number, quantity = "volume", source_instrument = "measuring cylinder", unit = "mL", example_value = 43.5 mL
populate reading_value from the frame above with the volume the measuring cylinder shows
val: 230 mL
